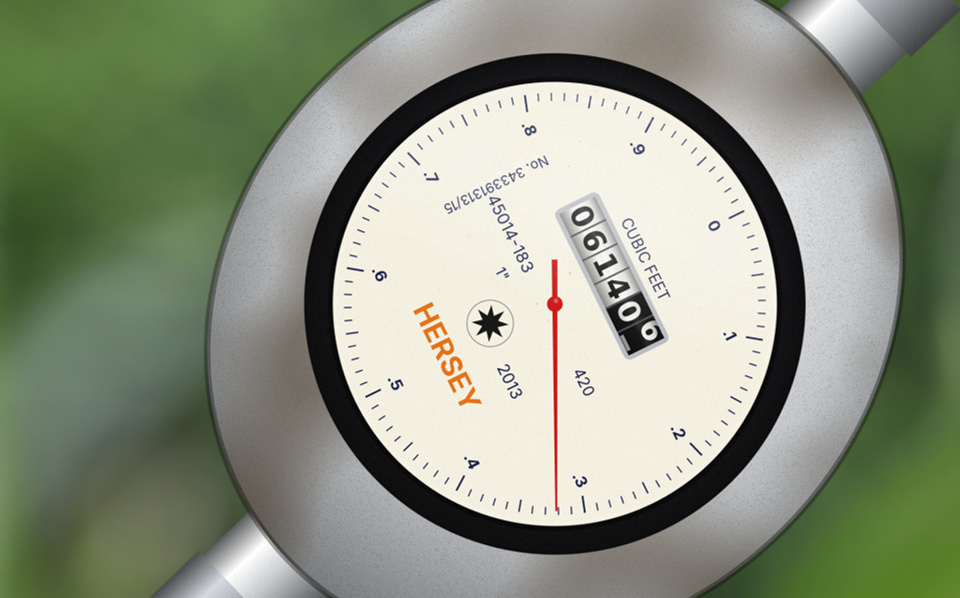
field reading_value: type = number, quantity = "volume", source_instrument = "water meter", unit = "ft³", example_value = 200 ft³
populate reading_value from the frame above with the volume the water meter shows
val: 61406.32 ft³
